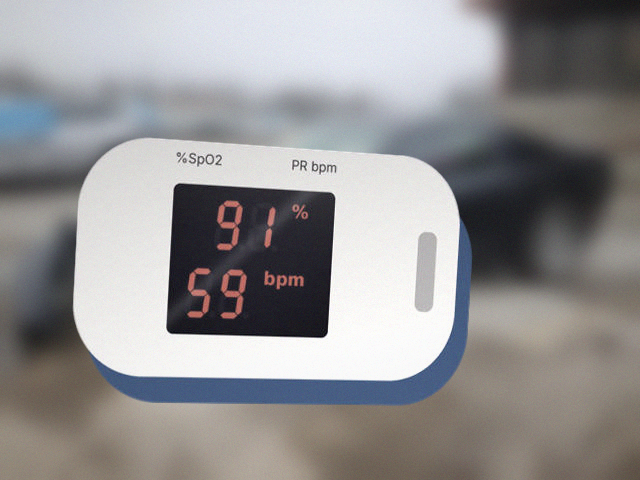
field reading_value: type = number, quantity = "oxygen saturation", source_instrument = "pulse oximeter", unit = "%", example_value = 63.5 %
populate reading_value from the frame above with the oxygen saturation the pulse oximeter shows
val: 91 %
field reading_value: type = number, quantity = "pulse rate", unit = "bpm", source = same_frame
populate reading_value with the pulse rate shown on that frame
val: 59 bpm
